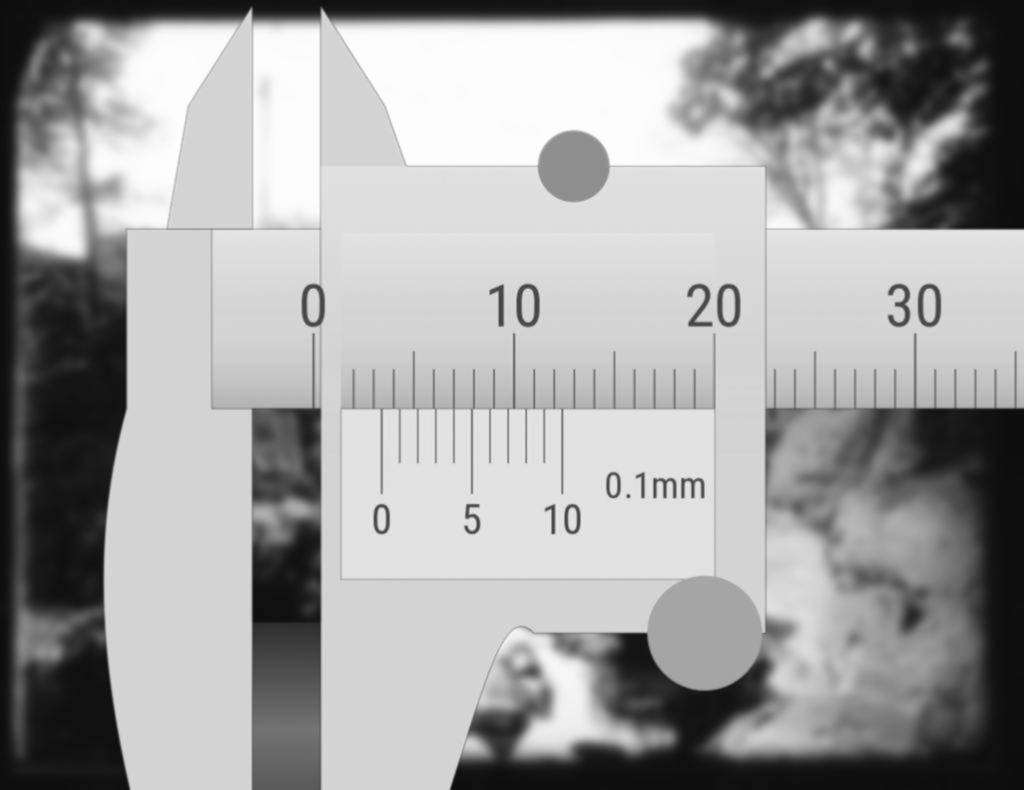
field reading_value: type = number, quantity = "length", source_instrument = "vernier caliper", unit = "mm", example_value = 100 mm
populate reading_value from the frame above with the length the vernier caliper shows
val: 3.4 mm
